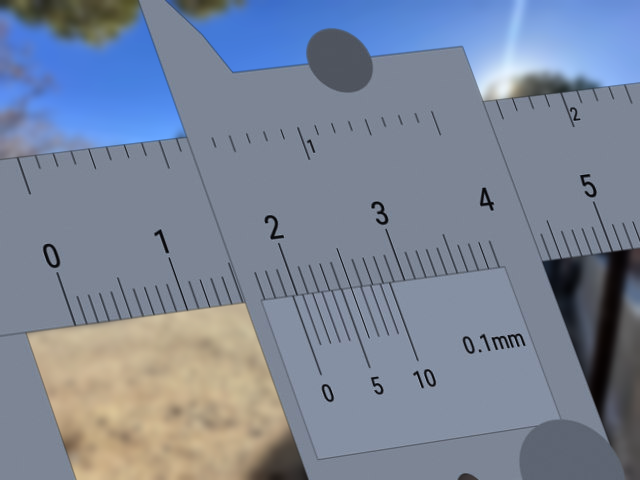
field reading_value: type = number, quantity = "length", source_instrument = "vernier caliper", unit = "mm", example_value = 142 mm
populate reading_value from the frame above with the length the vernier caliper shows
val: 19.6 mm
